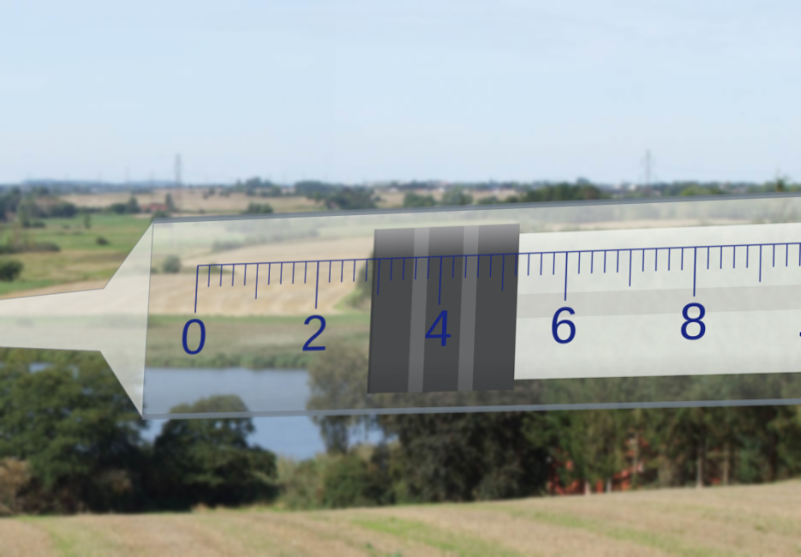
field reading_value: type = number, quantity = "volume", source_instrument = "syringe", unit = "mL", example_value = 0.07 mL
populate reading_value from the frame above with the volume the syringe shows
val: 2.9 mL
